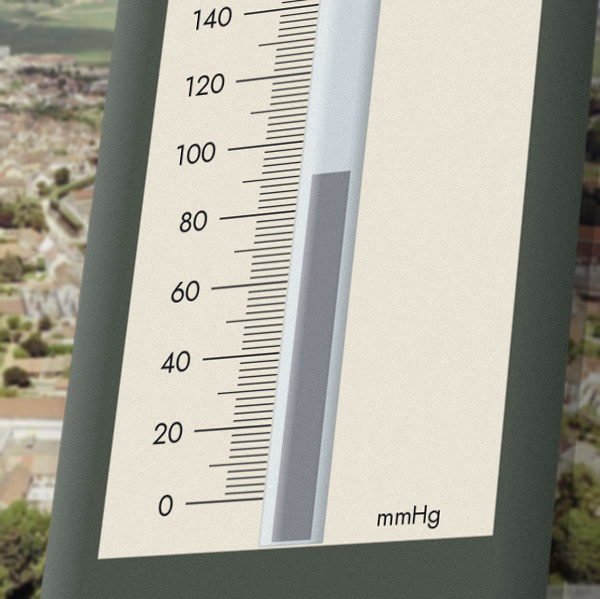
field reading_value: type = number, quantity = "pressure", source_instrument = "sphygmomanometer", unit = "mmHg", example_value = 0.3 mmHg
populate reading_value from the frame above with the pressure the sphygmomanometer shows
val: 90 mmHg
